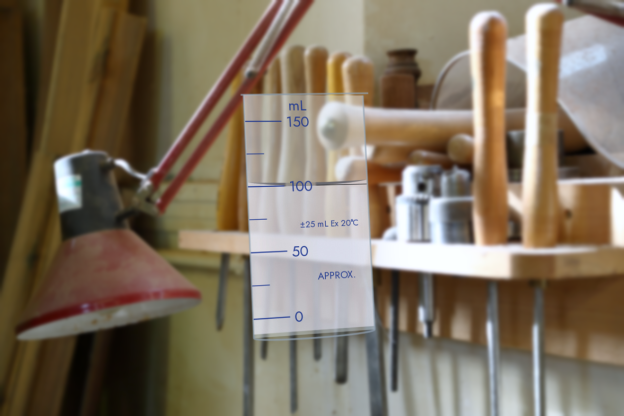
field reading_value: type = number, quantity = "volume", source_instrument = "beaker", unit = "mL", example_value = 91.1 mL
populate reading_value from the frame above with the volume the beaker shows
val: 100 mL
